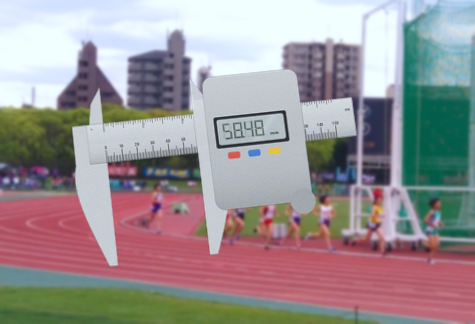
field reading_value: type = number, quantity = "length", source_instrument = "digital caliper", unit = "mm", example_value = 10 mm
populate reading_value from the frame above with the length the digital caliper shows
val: 58.48 mm
